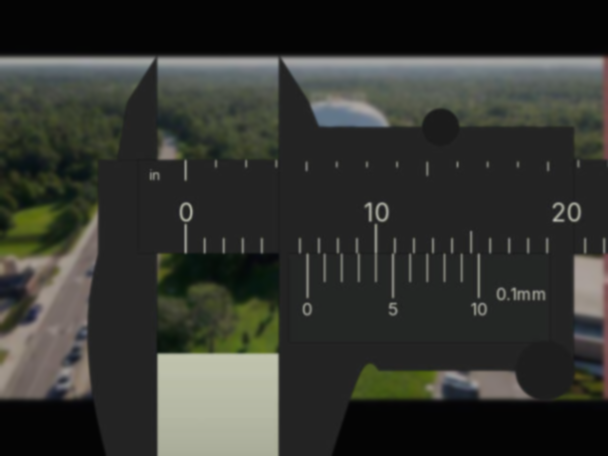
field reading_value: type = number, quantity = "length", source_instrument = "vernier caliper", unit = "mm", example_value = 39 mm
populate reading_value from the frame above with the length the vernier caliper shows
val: 6.4 mm
